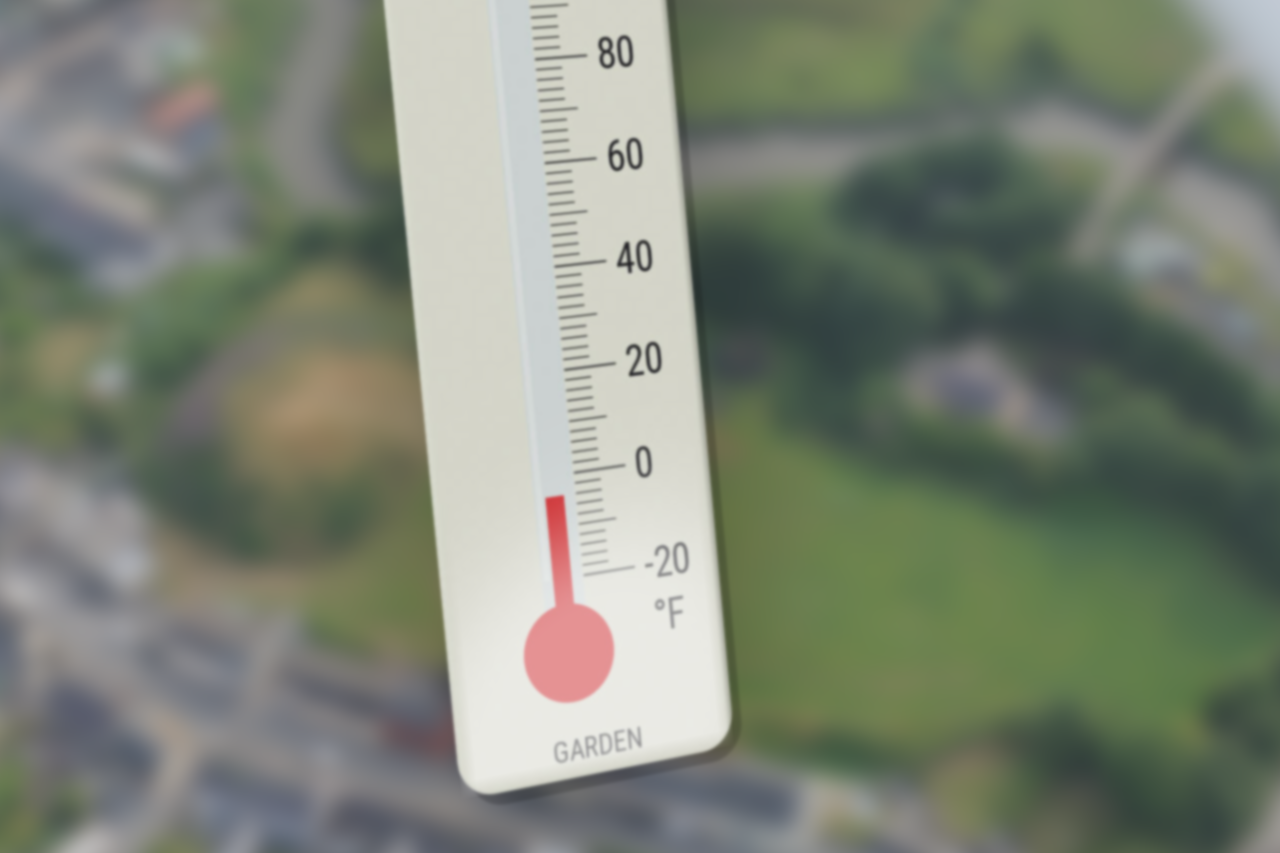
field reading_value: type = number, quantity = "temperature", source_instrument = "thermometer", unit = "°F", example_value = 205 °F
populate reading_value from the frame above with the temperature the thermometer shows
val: -4 °F
